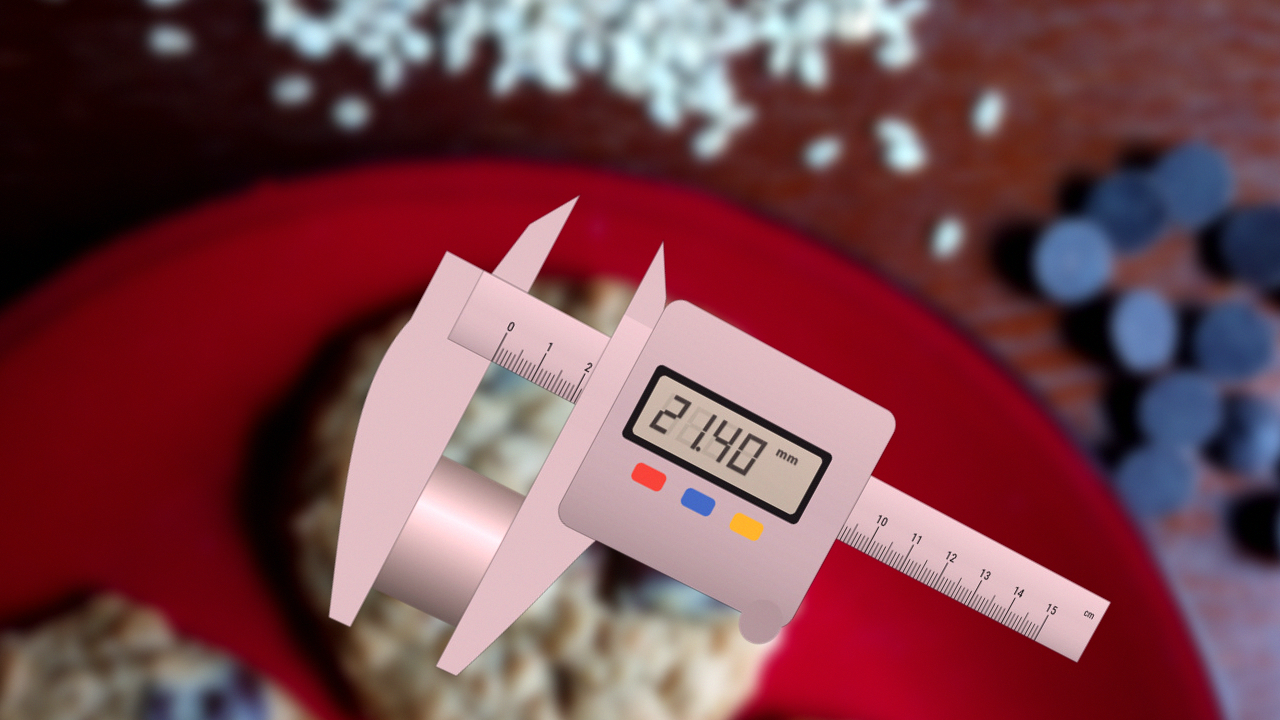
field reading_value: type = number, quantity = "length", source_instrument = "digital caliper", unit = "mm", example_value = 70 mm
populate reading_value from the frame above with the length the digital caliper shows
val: 21.40 mm
